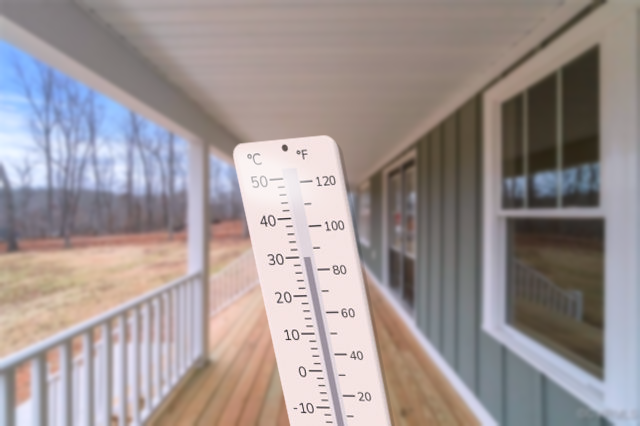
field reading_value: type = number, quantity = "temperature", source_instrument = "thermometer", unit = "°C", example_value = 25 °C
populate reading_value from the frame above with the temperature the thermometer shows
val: 30 °C
